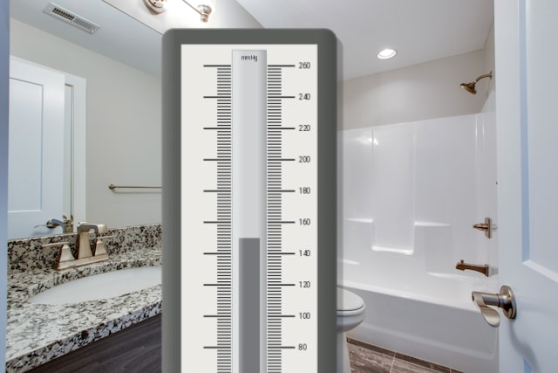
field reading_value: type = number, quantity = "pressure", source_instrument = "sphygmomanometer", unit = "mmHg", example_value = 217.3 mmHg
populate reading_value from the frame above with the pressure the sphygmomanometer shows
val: 150 mmHg
